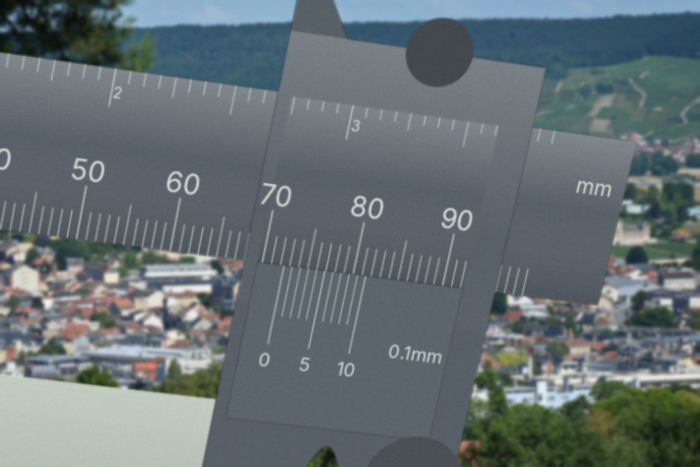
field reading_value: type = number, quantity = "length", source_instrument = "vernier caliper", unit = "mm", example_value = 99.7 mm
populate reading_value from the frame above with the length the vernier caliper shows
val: 72.4 mm
